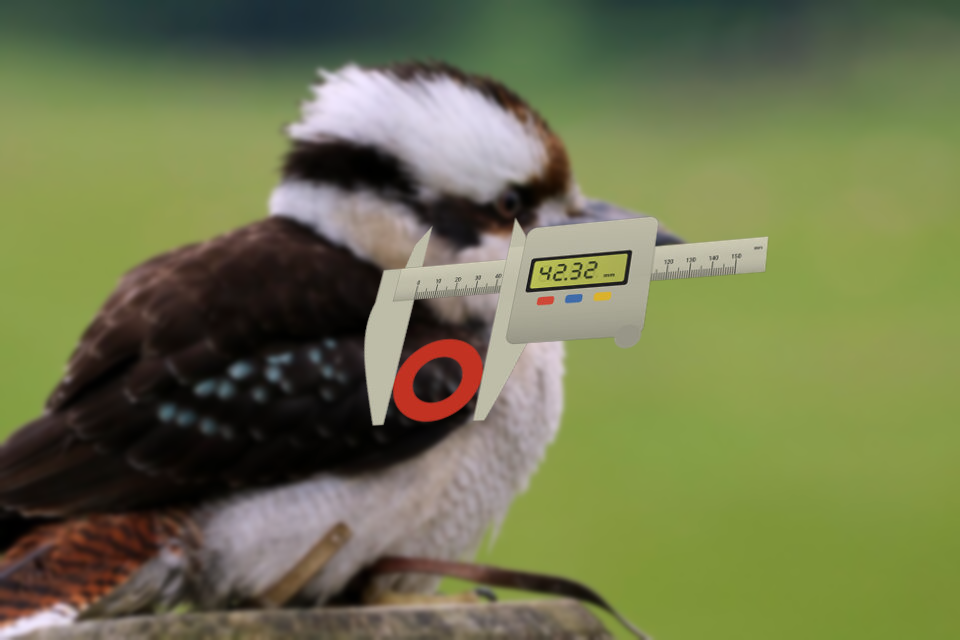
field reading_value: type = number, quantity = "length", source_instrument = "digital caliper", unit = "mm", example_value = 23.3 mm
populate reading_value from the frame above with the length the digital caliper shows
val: 42.32 mm
